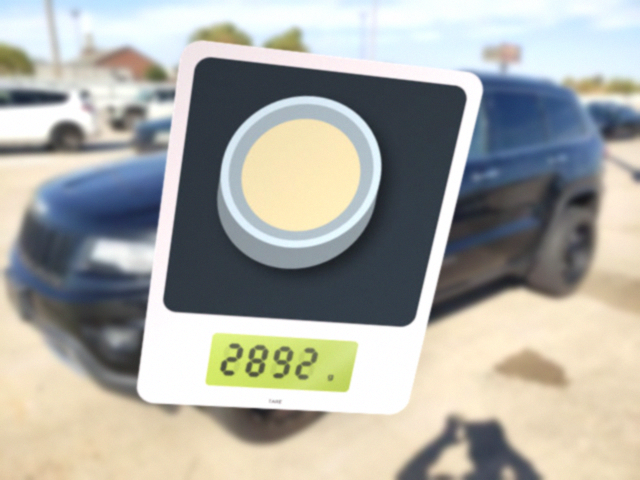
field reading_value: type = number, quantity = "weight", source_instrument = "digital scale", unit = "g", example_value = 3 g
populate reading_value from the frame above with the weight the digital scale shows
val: 2892 g
